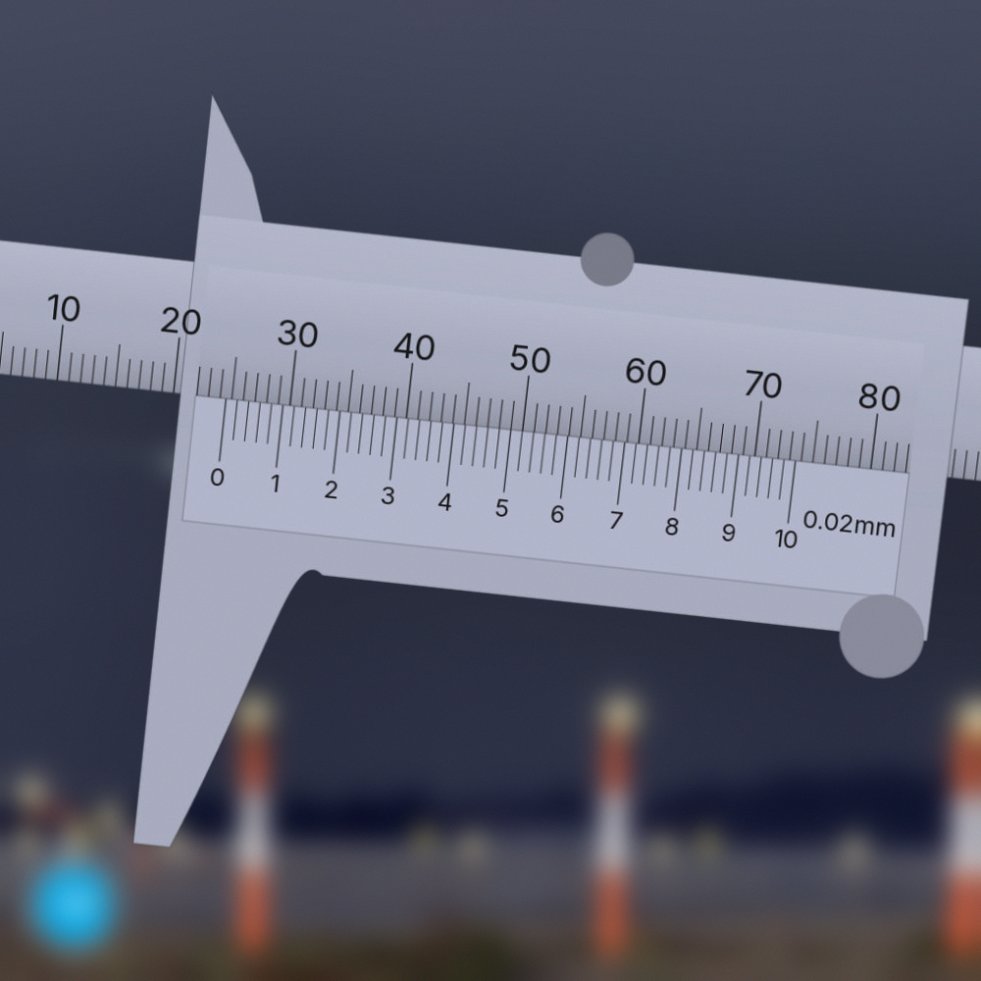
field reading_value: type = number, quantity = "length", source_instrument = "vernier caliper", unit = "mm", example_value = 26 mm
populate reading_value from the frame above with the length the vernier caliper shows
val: 24.5 mm
